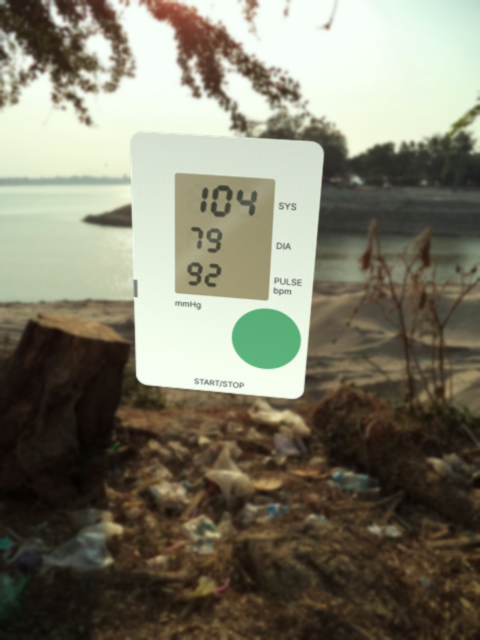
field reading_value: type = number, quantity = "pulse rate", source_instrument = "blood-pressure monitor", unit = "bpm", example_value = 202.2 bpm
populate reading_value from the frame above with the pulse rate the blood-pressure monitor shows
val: 92 bpm
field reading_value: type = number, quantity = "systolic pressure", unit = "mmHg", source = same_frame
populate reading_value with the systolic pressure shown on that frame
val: 104 mmHg
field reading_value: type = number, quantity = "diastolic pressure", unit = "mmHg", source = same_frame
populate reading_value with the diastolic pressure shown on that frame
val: 79 mmHg
